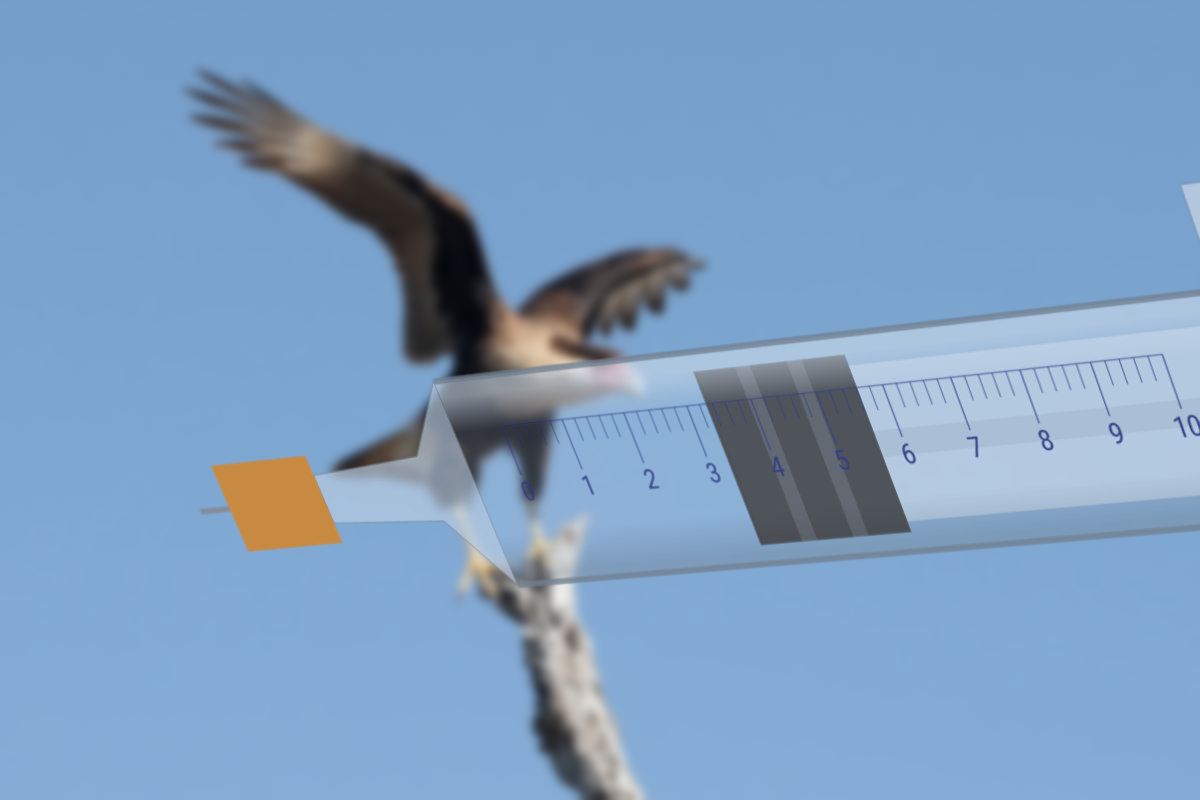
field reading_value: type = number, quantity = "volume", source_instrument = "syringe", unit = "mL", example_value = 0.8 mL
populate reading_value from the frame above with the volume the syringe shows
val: 3.3 mL
